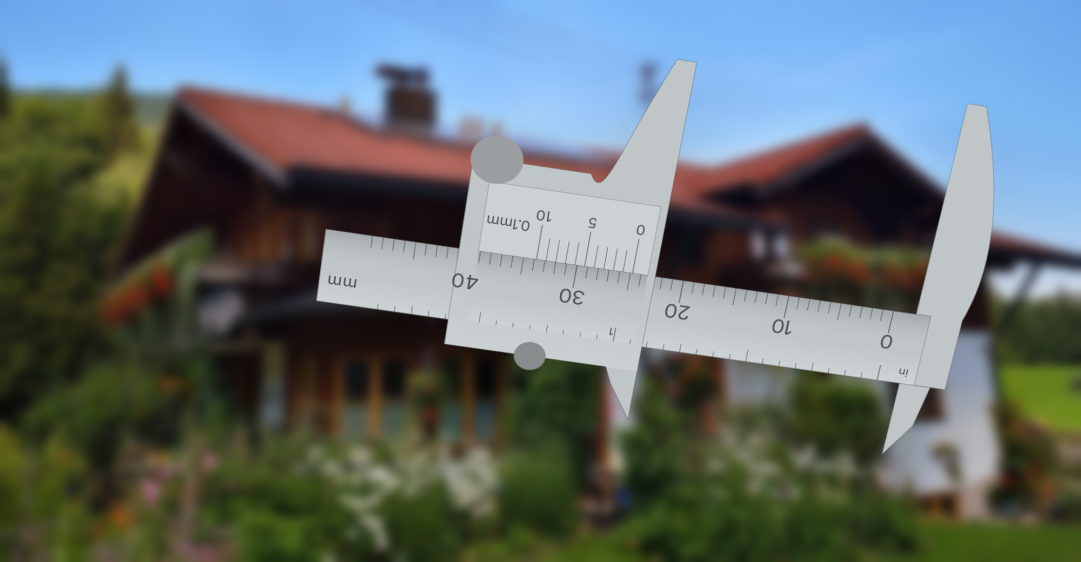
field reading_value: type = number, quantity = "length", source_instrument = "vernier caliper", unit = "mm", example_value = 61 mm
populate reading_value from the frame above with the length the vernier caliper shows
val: 24.8 mm
